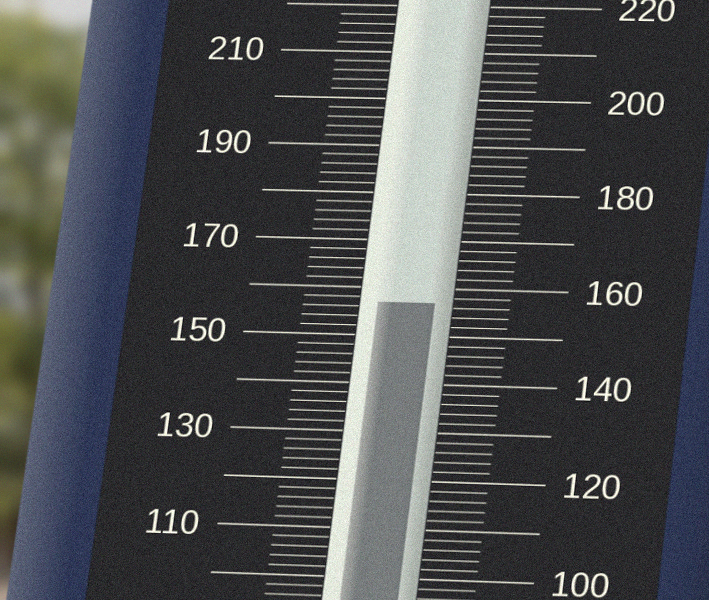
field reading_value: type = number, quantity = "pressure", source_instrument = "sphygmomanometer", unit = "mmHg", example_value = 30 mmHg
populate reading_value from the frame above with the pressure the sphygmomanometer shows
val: 157 mmHg
